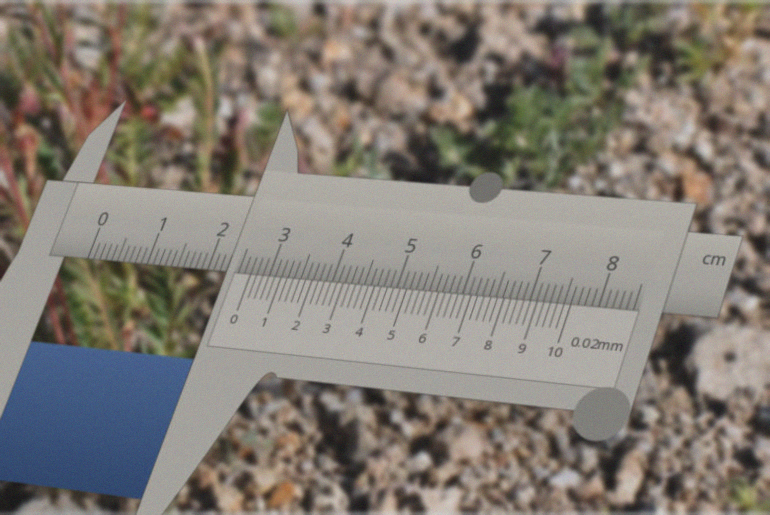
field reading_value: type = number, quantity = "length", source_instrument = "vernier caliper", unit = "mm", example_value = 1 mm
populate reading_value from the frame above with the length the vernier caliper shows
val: 27.0 mm
